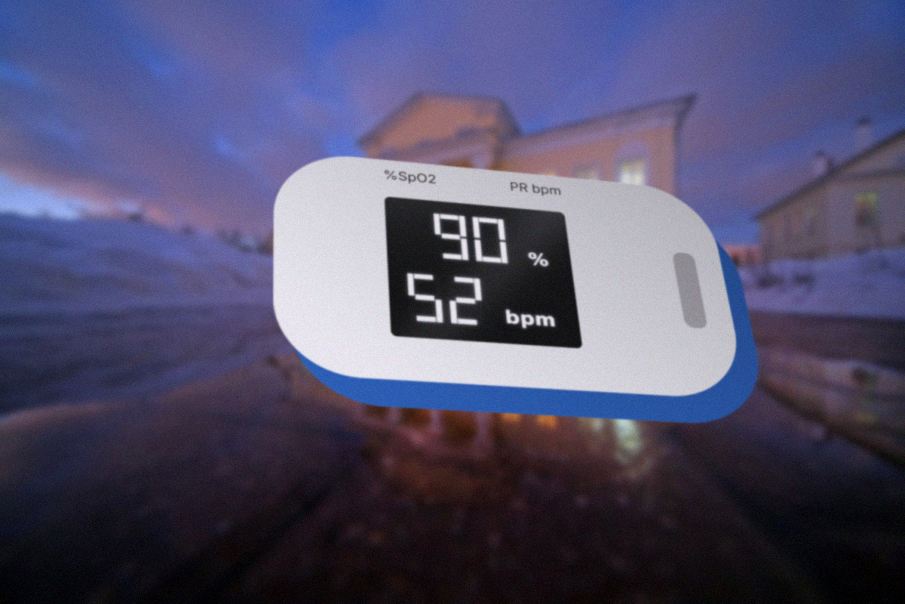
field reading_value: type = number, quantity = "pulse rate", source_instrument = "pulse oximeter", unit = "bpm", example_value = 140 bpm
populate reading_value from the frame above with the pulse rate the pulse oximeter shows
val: 52 bpm
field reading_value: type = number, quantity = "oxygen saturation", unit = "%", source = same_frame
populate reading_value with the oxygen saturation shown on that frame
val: 90 %
